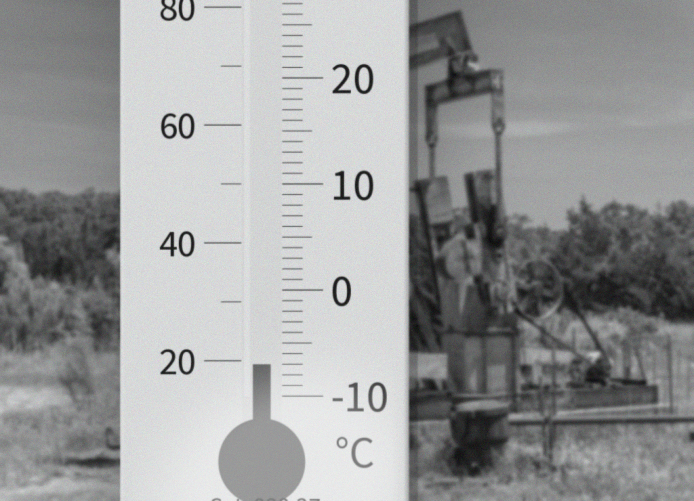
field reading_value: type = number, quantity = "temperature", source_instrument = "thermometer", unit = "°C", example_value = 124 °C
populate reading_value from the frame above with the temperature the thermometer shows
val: -7 °C
